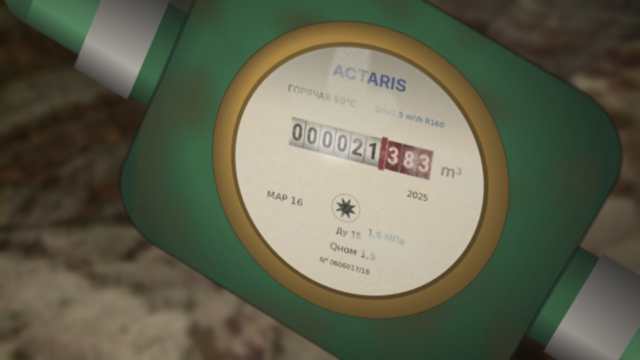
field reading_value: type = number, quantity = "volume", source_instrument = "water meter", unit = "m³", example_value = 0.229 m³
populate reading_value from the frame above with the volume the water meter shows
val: 21.383 m³
